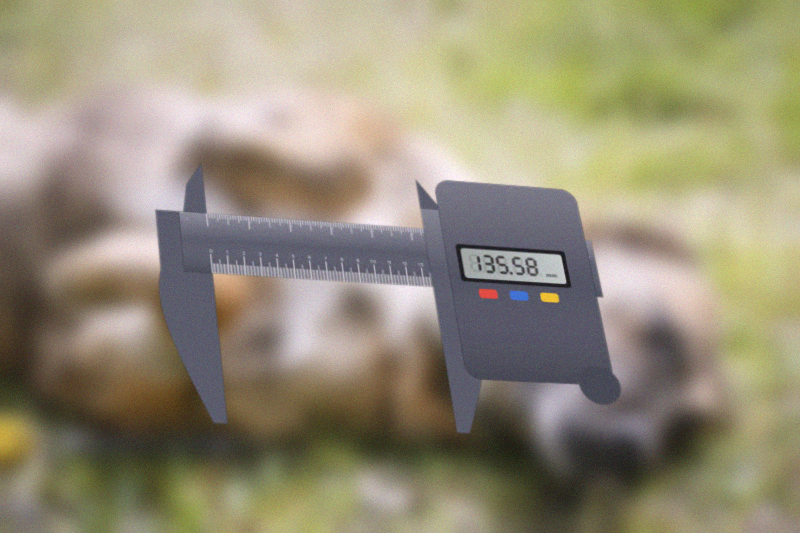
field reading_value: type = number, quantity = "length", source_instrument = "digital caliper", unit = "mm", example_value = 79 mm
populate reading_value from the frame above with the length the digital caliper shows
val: 135.58 mm
